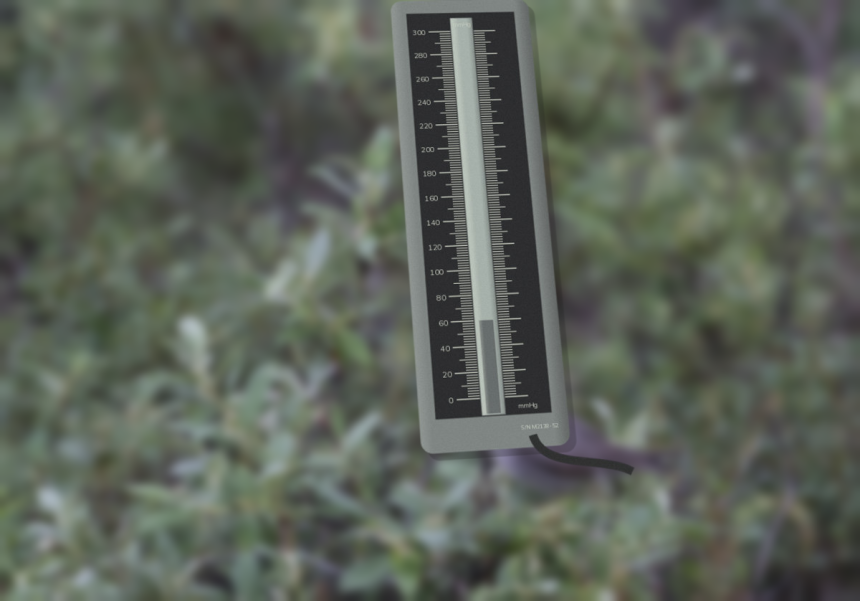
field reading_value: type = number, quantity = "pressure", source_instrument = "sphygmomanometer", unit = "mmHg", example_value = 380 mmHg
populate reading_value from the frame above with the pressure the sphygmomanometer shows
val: 60 mmHg
